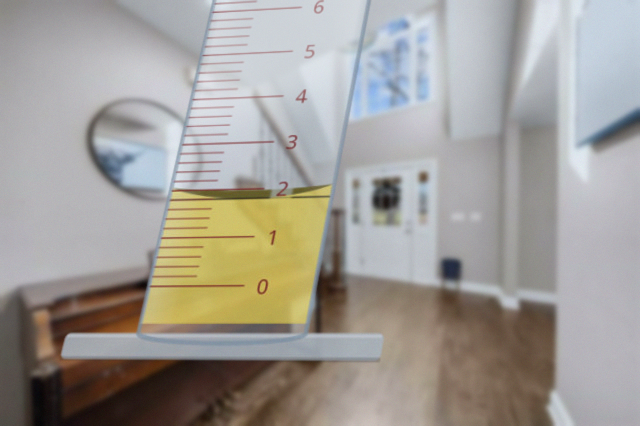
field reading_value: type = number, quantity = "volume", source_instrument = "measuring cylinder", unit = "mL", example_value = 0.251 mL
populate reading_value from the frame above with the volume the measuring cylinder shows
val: 1.8 mL
